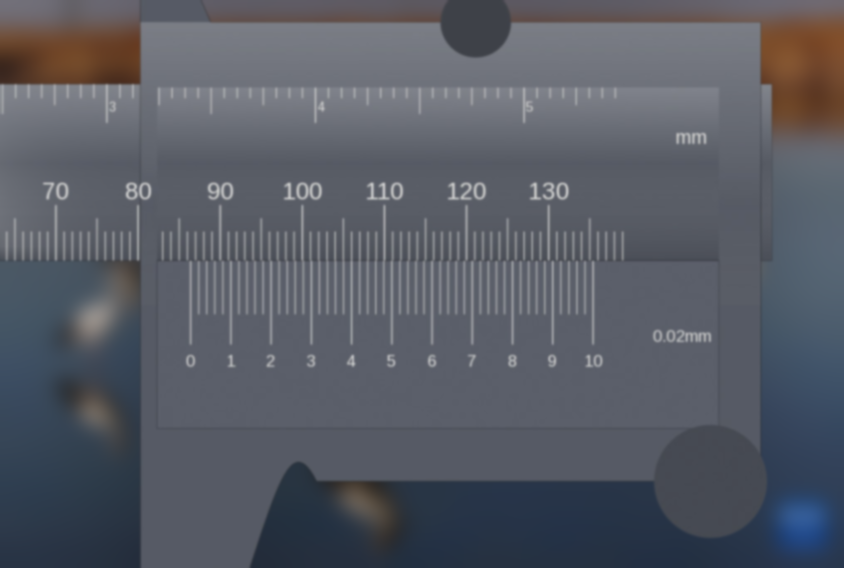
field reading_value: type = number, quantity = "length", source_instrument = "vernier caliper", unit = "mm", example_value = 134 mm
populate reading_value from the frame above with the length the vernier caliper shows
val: 86.4 mm
